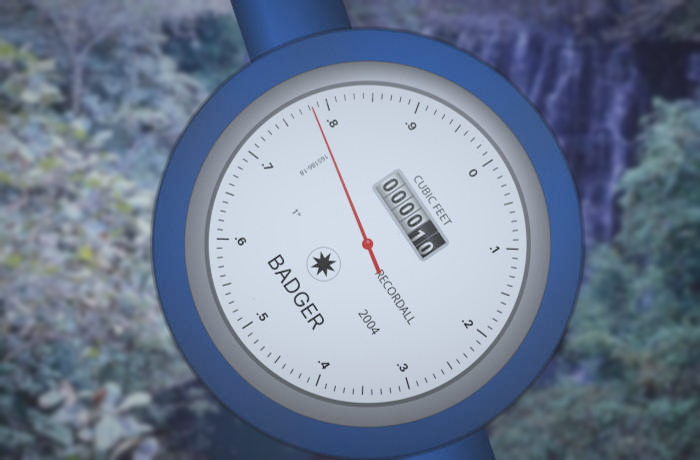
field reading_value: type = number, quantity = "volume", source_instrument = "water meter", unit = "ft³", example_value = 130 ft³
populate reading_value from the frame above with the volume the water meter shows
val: 9.78 ft³
